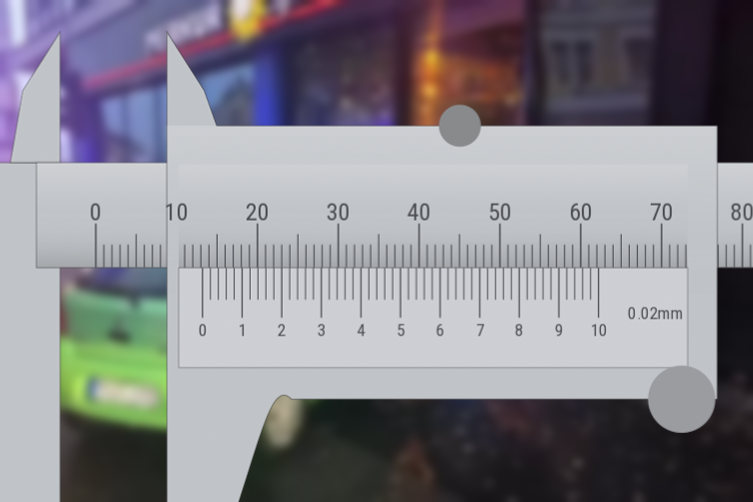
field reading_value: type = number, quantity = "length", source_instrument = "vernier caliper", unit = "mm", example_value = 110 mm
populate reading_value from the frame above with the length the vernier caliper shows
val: 13.2 mm
